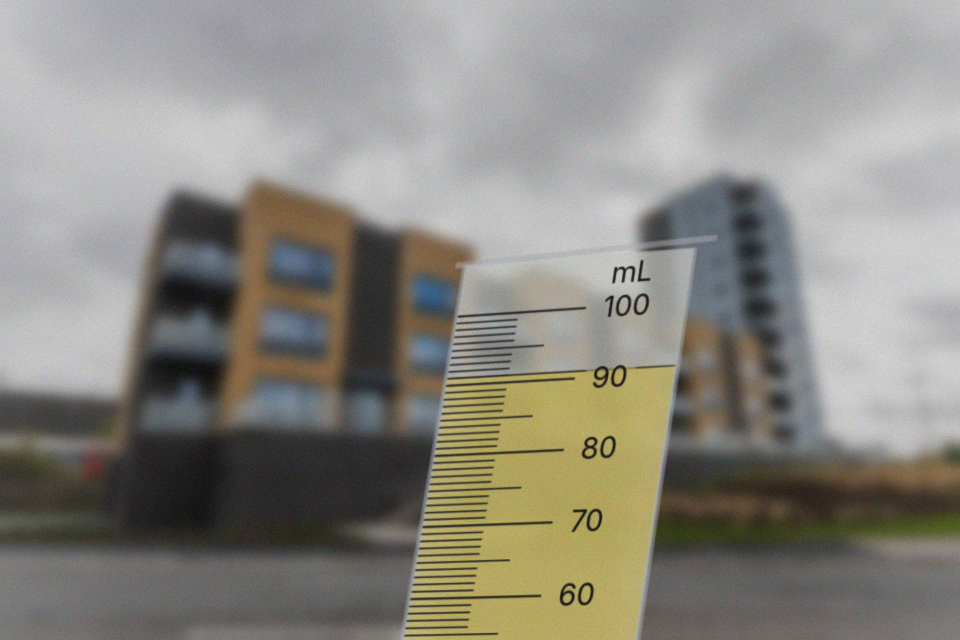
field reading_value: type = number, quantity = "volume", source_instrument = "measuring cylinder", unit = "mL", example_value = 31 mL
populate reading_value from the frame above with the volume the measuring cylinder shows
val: 91 mL
